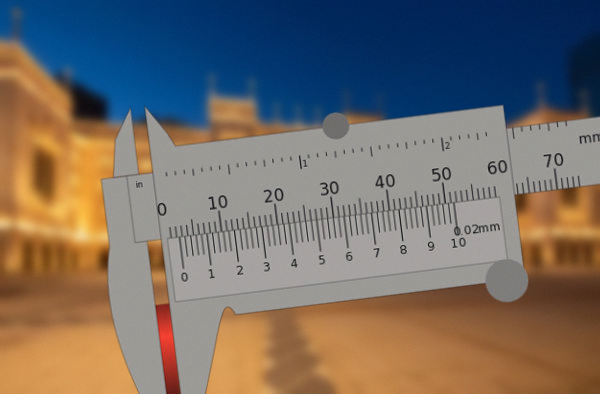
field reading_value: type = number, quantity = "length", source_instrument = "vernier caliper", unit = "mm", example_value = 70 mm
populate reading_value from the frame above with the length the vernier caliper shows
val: 2.5 mm
